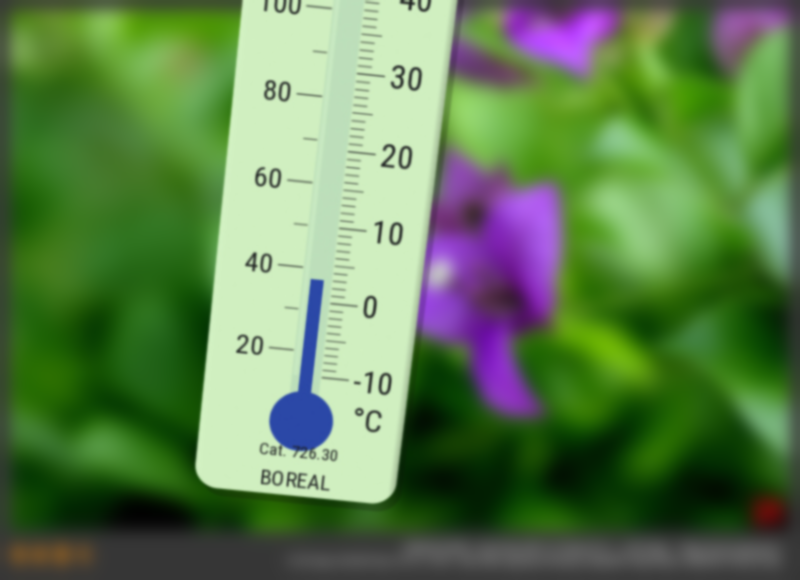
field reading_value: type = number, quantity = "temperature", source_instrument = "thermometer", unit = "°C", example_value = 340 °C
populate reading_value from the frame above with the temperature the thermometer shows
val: 3 °C
